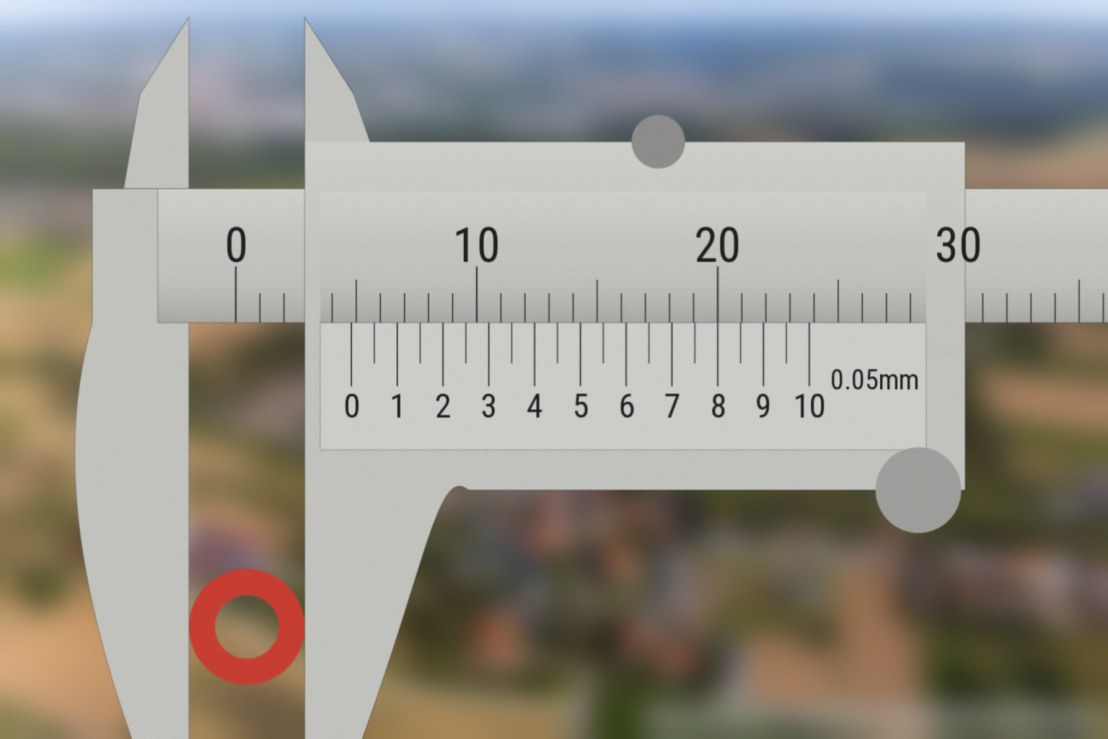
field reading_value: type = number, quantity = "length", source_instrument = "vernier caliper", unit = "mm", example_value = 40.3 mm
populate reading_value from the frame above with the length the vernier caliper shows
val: 4.80 mm
